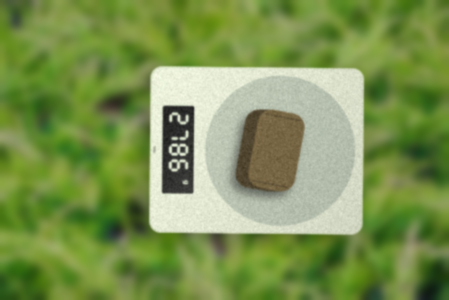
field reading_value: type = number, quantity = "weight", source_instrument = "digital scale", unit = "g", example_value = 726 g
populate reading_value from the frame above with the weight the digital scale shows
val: 2786 g
